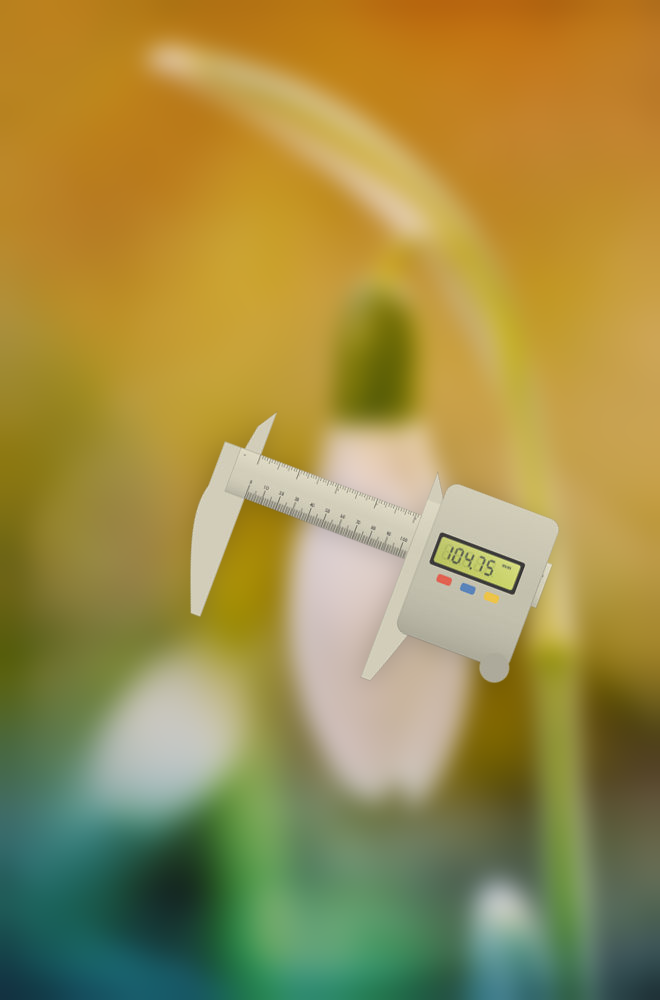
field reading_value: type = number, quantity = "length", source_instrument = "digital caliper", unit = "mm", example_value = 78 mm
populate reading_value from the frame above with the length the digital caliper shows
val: 104.75 mm
